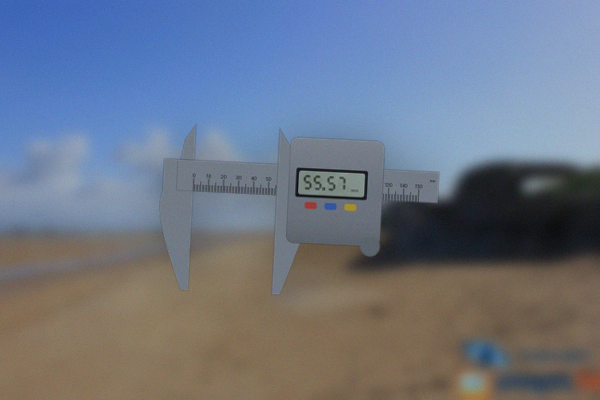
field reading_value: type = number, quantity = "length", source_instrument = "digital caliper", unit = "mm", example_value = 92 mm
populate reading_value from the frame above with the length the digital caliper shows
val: 55.57 mm
